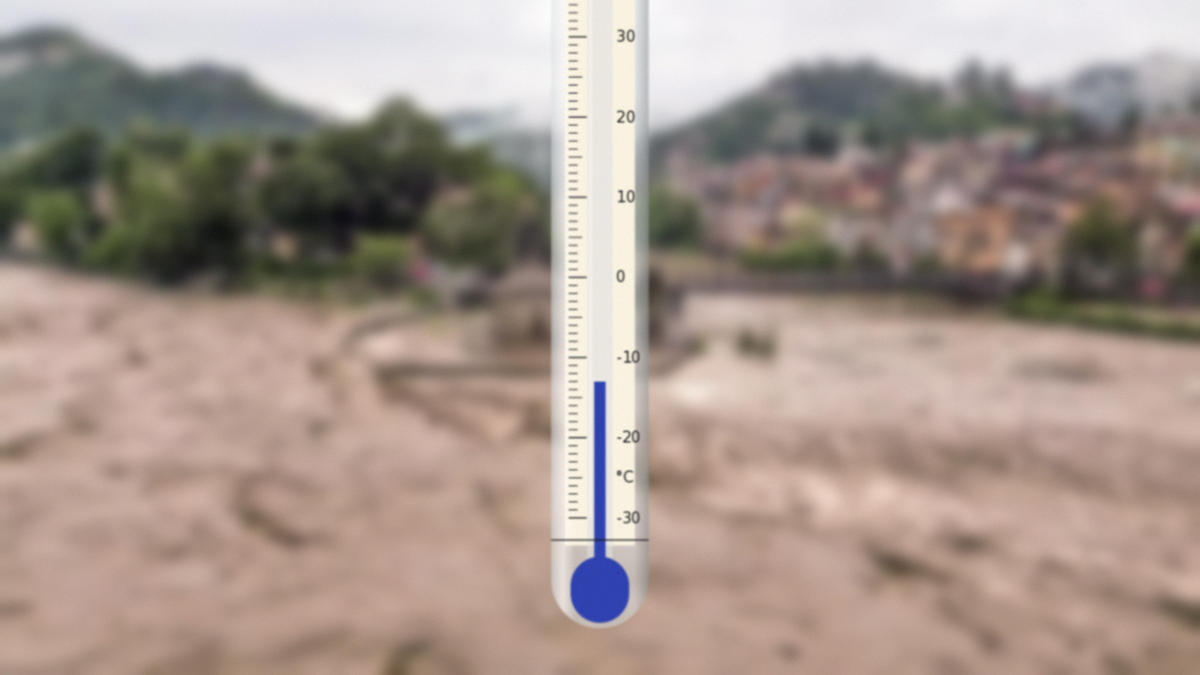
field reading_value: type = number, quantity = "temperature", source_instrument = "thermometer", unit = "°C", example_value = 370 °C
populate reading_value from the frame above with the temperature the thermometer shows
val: -13 °C
